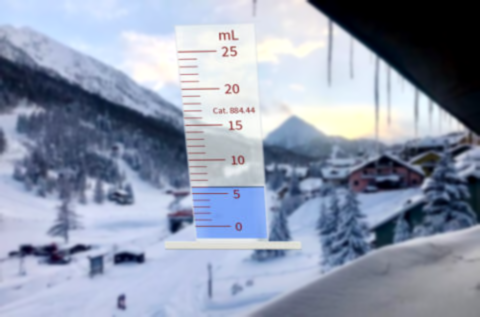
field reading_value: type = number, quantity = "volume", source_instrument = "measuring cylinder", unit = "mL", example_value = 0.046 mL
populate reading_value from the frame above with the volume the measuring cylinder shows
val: 6 mL
